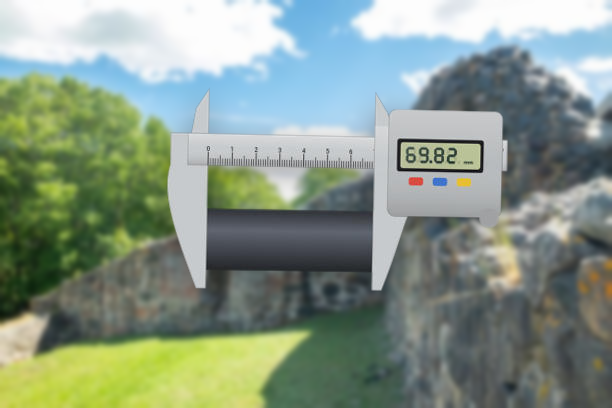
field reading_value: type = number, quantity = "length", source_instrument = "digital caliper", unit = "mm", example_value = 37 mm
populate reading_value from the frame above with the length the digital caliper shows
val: 69.82 mm
